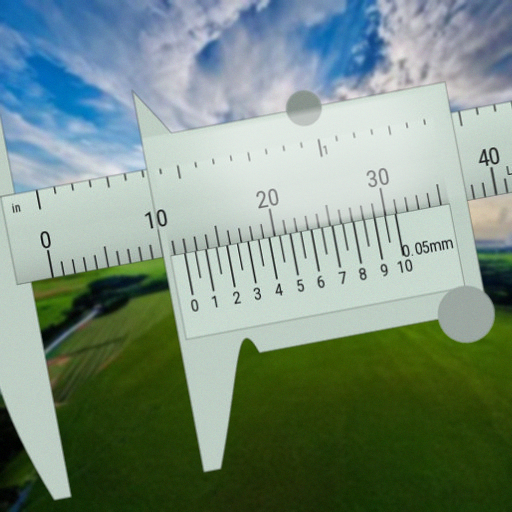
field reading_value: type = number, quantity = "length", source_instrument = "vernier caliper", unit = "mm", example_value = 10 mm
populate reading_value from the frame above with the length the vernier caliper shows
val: 11.9 mm
